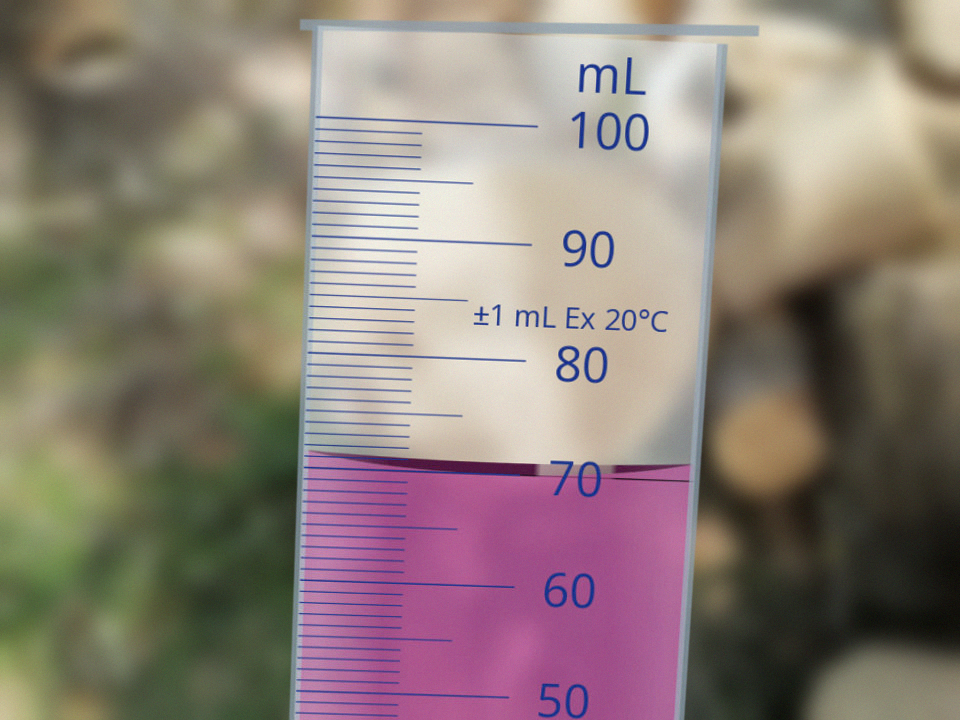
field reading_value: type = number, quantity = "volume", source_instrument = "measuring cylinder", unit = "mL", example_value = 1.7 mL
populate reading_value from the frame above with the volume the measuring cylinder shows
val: 70 mL
